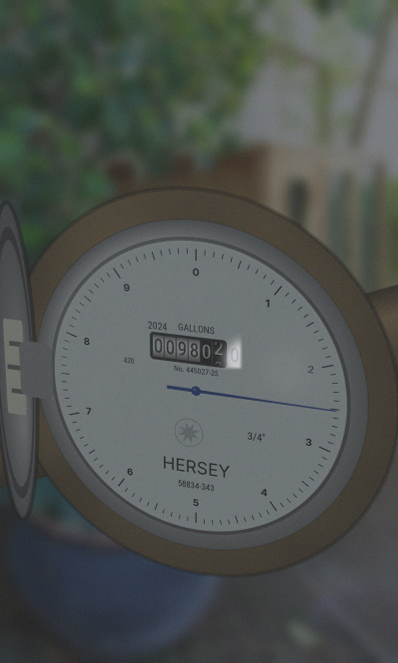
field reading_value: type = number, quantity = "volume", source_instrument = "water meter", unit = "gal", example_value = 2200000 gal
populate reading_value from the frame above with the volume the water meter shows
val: 98022.5 gal
